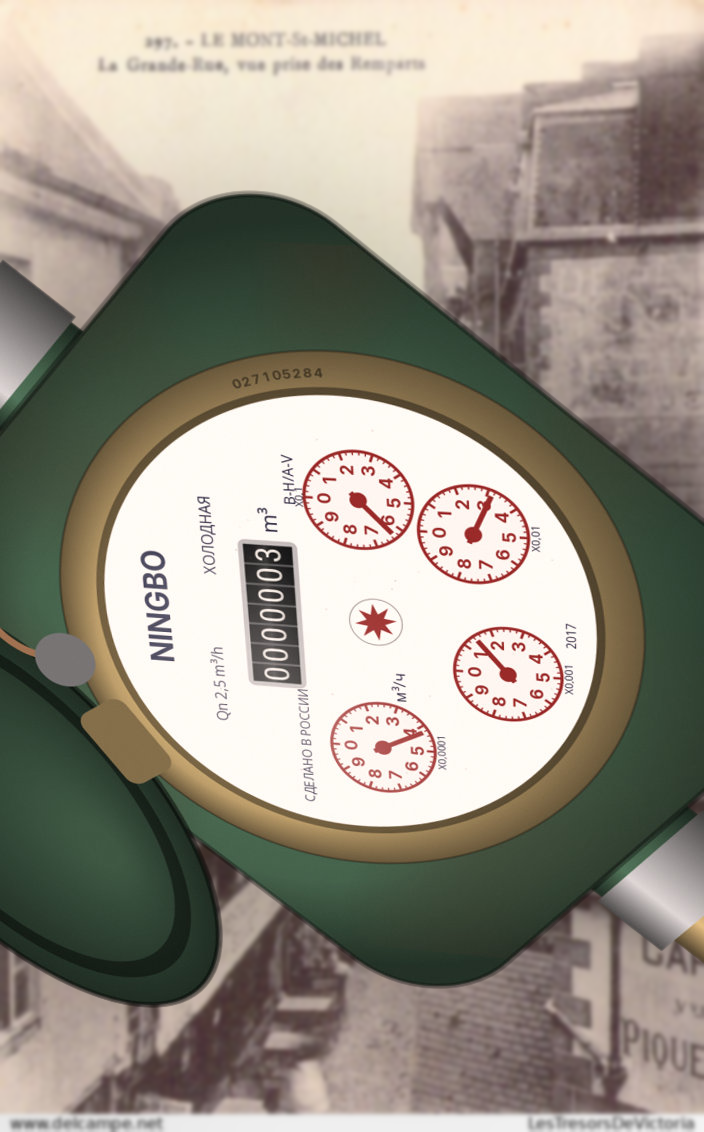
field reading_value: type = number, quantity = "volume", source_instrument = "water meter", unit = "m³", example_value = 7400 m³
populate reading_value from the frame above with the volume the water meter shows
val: 3.6314 m³
